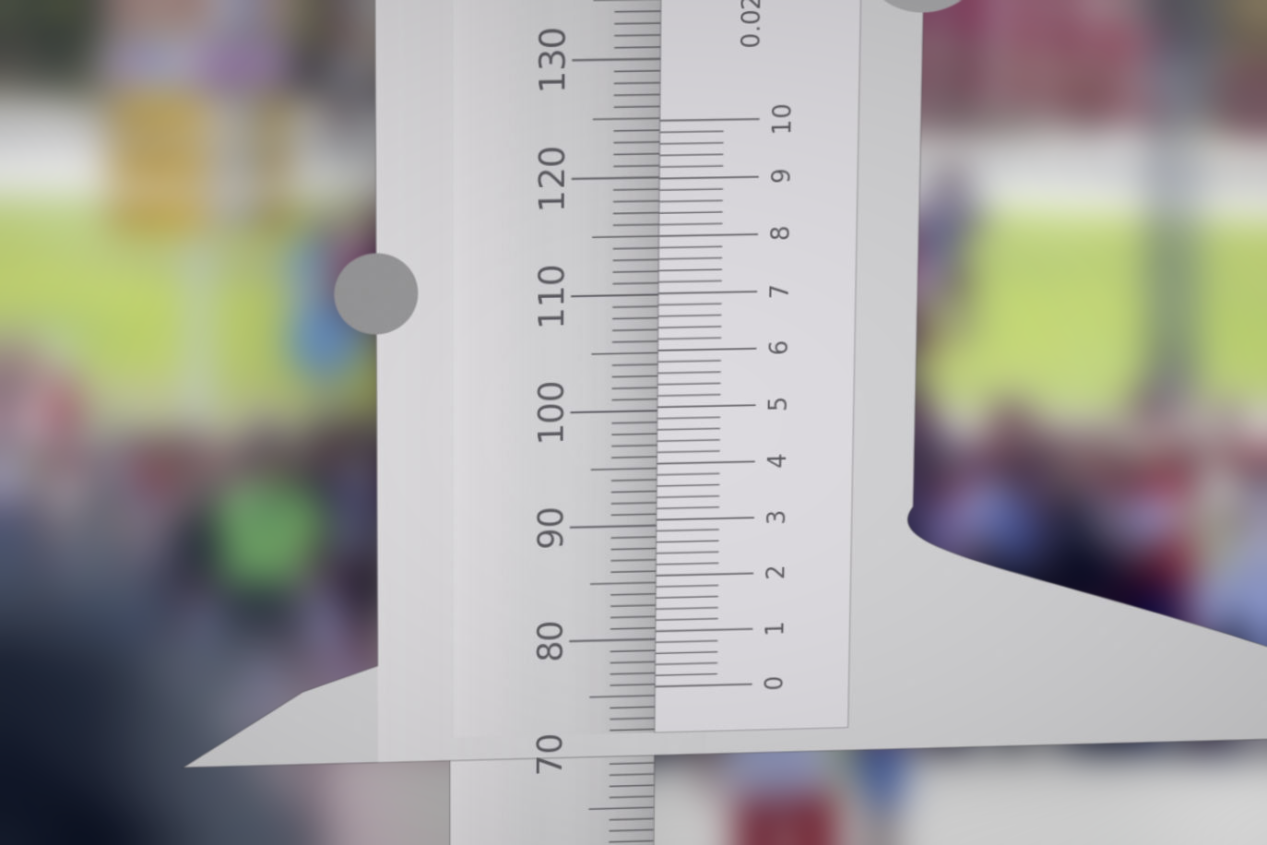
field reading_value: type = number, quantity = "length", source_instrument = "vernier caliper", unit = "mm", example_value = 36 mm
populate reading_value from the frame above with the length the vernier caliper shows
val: 75.8 mm
